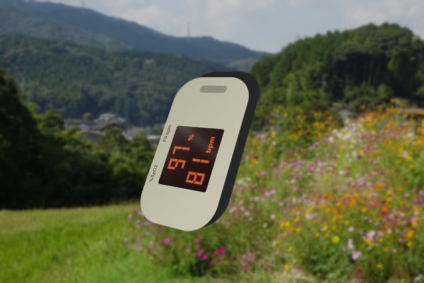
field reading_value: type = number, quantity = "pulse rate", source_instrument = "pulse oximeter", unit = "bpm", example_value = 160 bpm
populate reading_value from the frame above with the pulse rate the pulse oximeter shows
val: 81 bpm
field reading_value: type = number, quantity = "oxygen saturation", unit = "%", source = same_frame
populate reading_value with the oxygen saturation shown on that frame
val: 97 %
